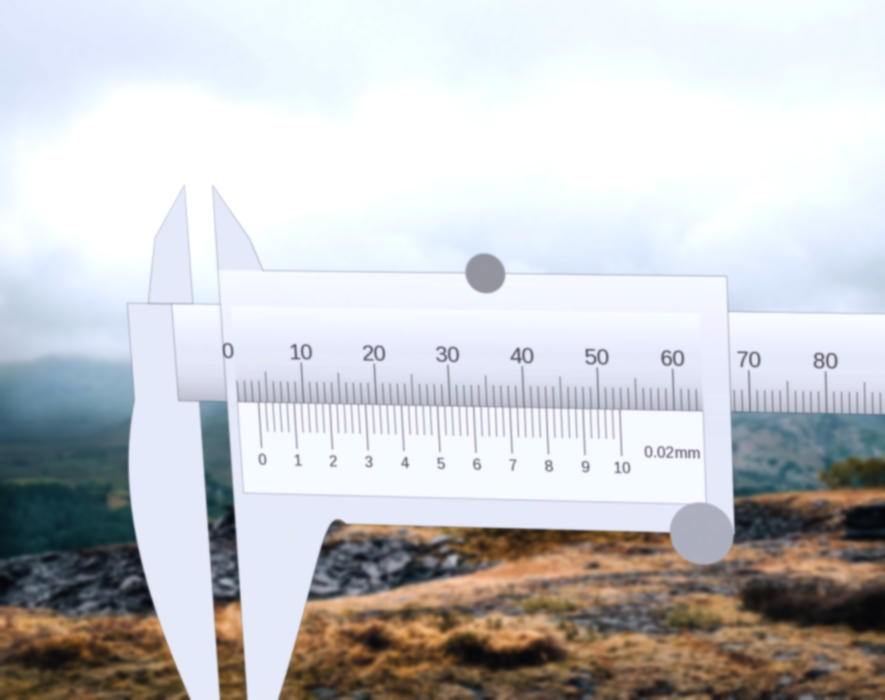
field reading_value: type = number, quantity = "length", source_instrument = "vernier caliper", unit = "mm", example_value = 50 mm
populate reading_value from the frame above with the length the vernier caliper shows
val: 3.8 mm
